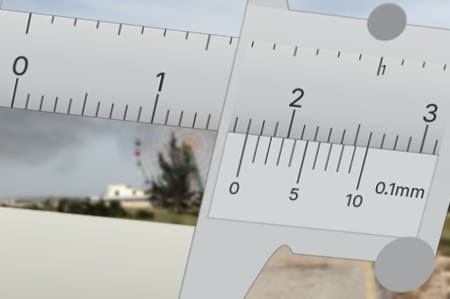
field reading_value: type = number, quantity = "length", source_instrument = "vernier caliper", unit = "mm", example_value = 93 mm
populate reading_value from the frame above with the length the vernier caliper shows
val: 17.0 mm
